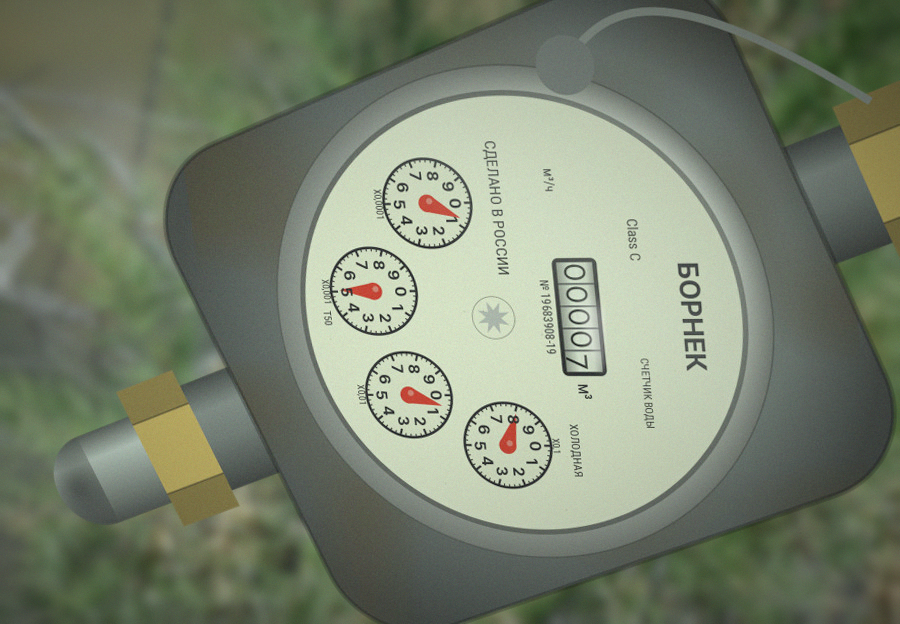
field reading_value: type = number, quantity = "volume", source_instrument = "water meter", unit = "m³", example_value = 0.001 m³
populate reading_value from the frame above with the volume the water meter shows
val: 6.8050 m³
